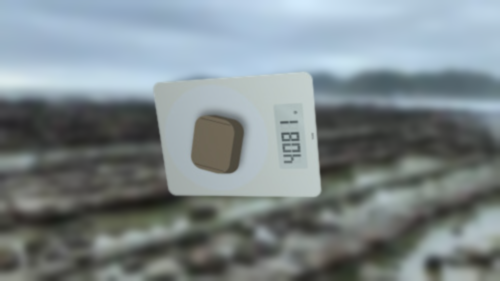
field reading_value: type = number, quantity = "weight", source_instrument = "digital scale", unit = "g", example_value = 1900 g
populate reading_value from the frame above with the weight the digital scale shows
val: 4081 g
